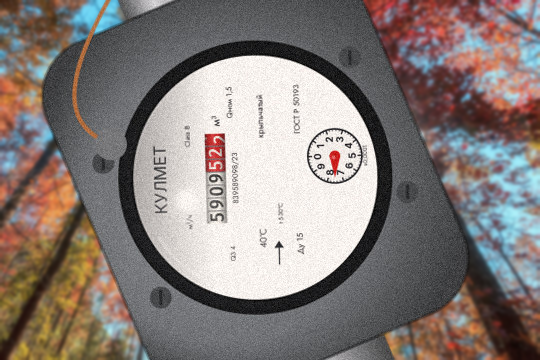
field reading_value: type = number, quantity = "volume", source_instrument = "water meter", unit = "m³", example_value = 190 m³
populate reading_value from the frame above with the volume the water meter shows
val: 5909.5217 m³
